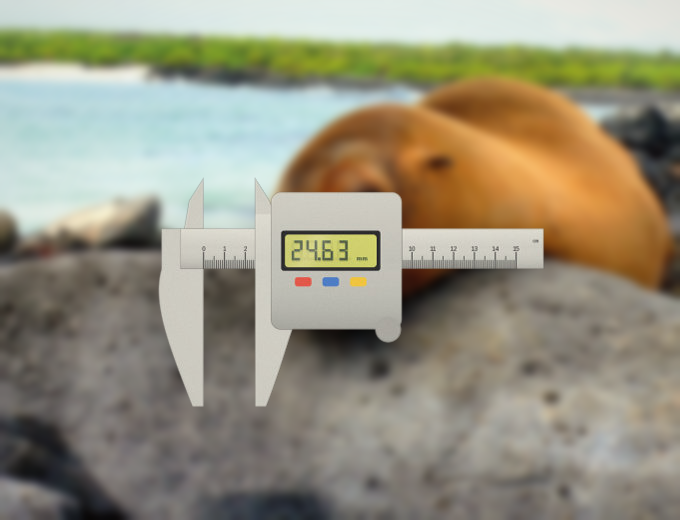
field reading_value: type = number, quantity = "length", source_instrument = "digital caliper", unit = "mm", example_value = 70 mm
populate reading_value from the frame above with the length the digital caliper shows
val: 24.63 mm
